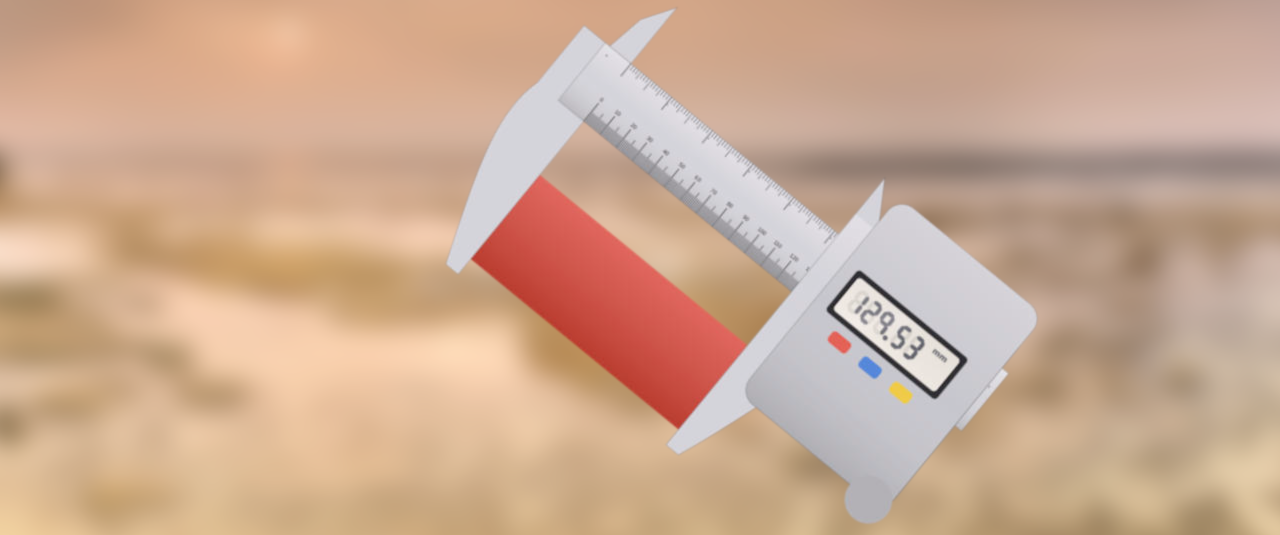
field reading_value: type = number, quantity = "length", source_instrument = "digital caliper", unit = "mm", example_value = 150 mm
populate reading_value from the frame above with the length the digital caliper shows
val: 129.53 mm
